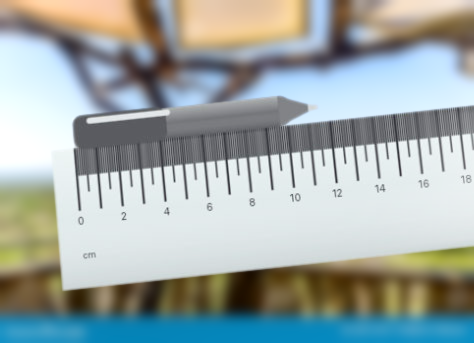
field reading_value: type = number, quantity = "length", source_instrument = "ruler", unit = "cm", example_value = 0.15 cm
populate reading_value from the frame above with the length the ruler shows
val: 11.5 cm
